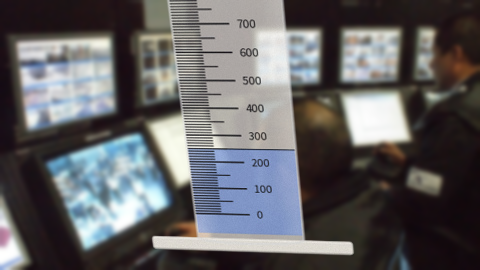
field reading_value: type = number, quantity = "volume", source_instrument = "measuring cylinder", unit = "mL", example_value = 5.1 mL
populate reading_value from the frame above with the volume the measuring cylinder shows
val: 250 mL
